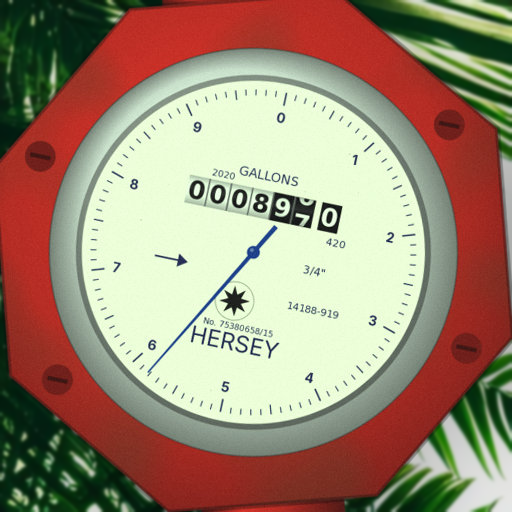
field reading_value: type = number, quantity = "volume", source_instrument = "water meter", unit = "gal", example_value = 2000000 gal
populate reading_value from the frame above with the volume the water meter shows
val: 8965.8 gal
